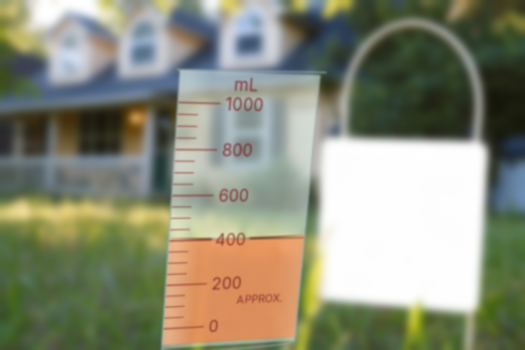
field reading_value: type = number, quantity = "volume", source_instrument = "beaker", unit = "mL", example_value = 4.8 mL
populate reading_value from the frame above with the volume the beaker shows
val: 400 mL
